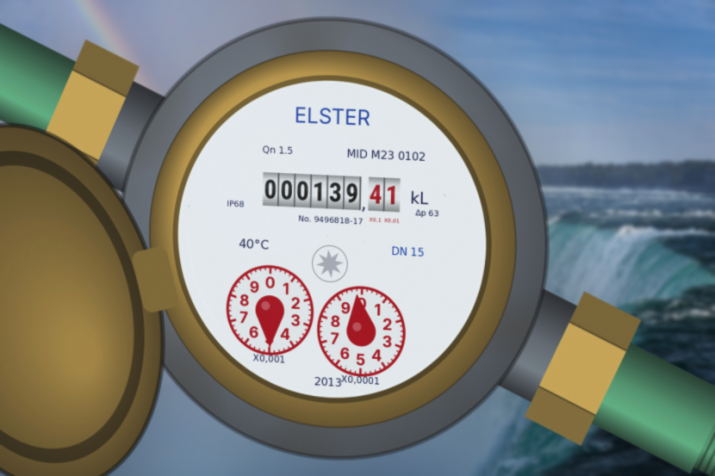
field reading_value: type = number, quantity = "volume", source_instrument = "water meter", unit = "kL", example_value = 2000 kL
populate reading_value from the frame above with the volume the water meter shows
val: 139.4149 kL
